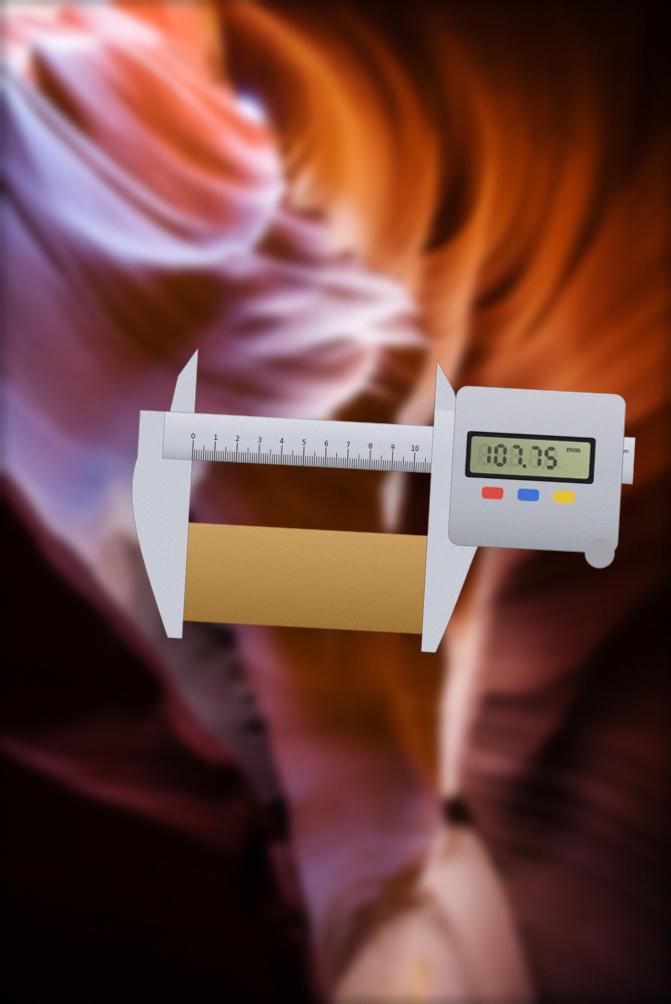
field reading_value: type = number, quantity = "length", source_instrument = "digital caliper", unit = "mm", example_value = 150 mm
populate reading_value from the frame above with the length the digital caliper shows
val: 107.75 mm
